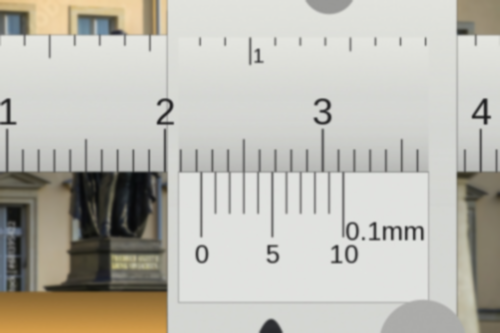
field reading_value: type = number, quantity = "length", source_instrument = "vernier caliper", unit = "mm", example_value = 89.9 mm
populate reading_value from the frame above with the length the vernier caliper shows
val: 22.3 mm
